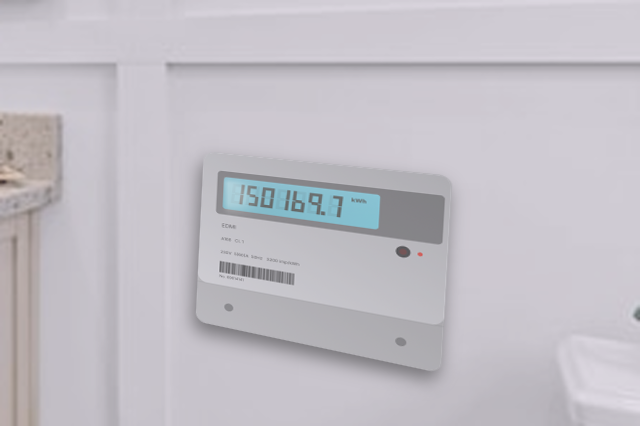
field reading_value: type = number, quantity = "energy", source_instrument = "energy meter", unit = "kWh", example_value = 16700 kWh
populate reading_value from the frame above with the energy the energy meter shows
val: 150169.7 kWh
